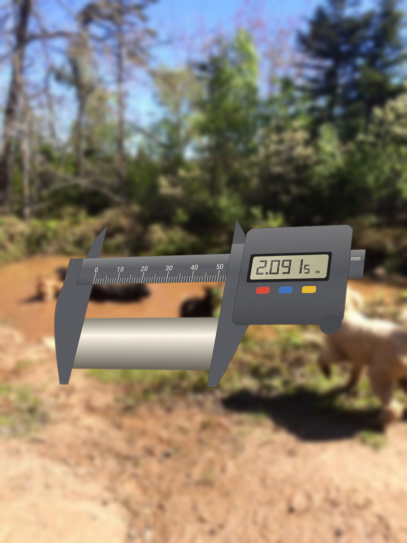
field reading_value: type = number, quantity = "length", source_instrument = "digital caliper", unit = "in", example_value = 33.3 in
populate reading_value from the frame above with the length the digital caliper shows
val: 2.0915 in
